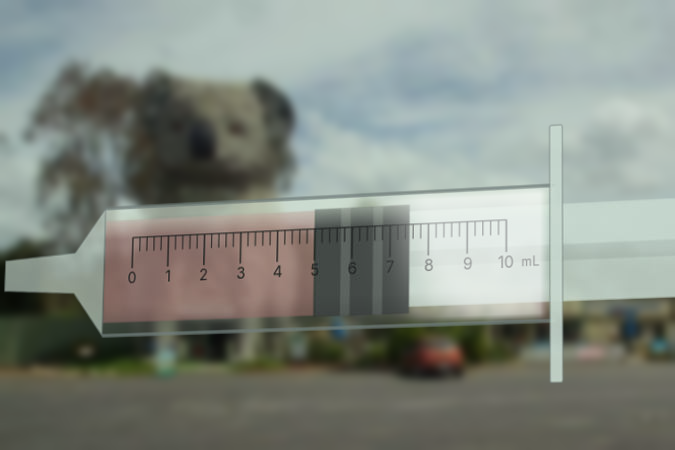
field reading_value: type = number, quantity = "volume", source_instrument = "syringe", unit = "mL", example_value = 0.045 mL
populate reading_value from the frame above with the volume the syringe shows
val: 5 mL
